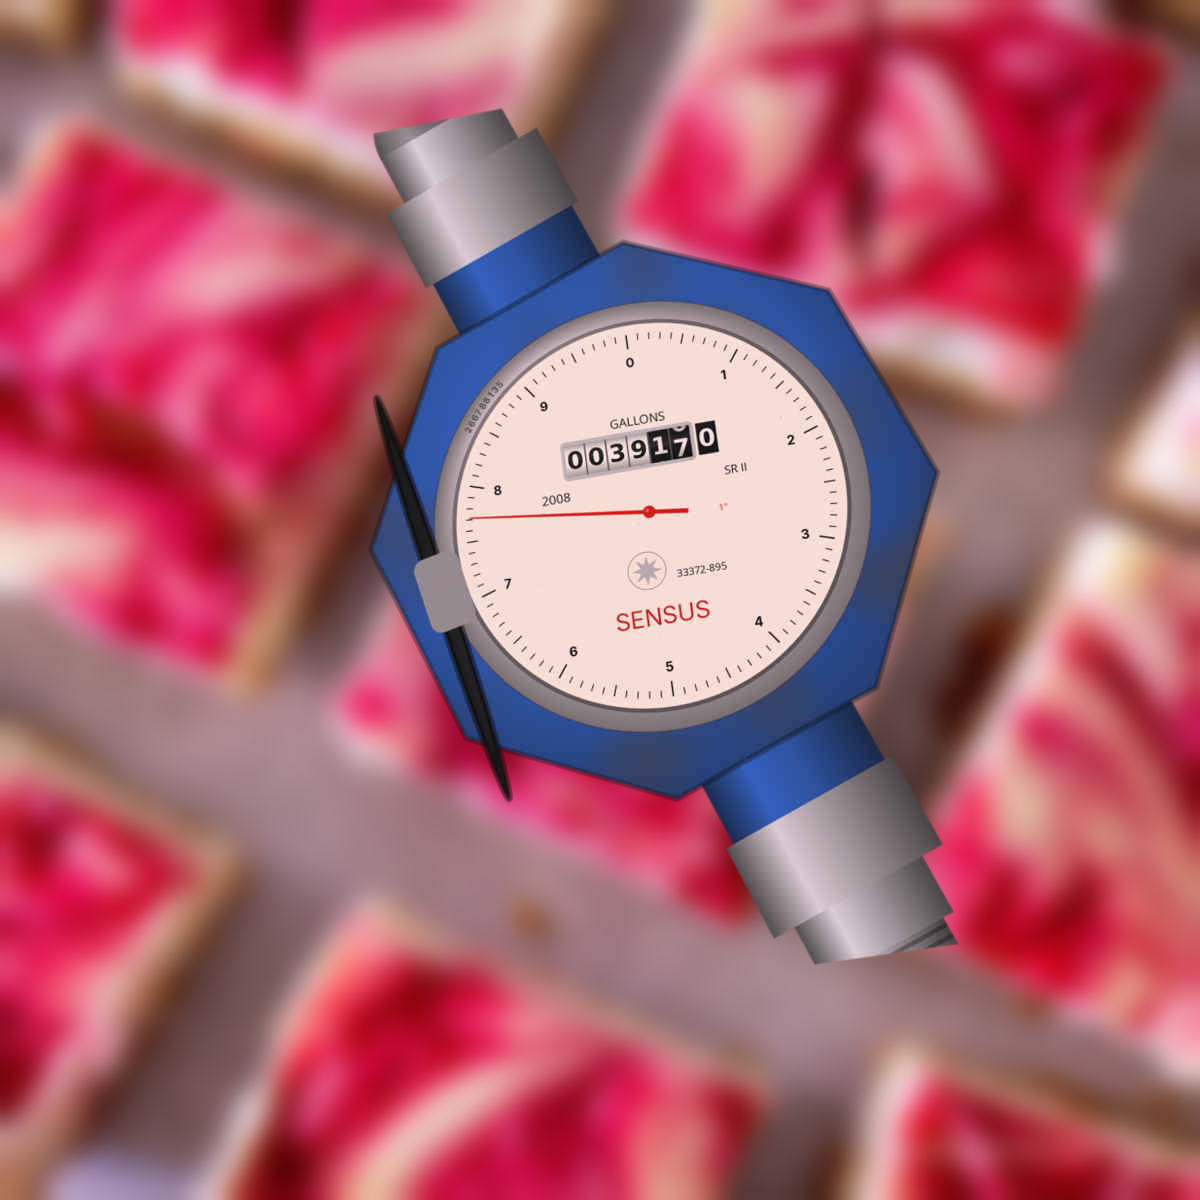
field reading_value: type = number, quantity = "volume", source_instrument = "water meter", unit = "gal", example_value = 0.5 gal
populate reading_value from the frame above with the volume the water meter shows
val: 39167.7 gal
